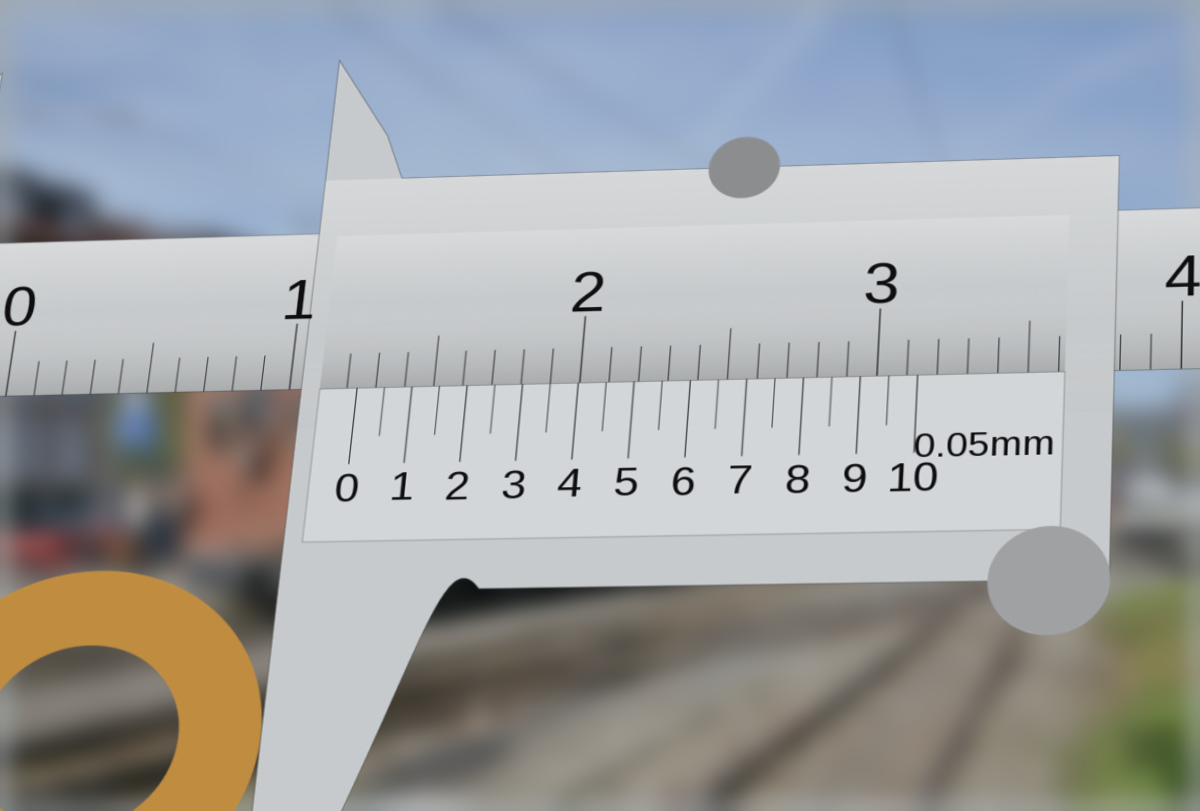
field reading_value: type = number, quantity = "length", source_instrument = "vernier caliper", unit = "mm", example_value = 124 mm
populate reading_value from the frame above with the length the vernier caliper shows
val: 12.35 mm
